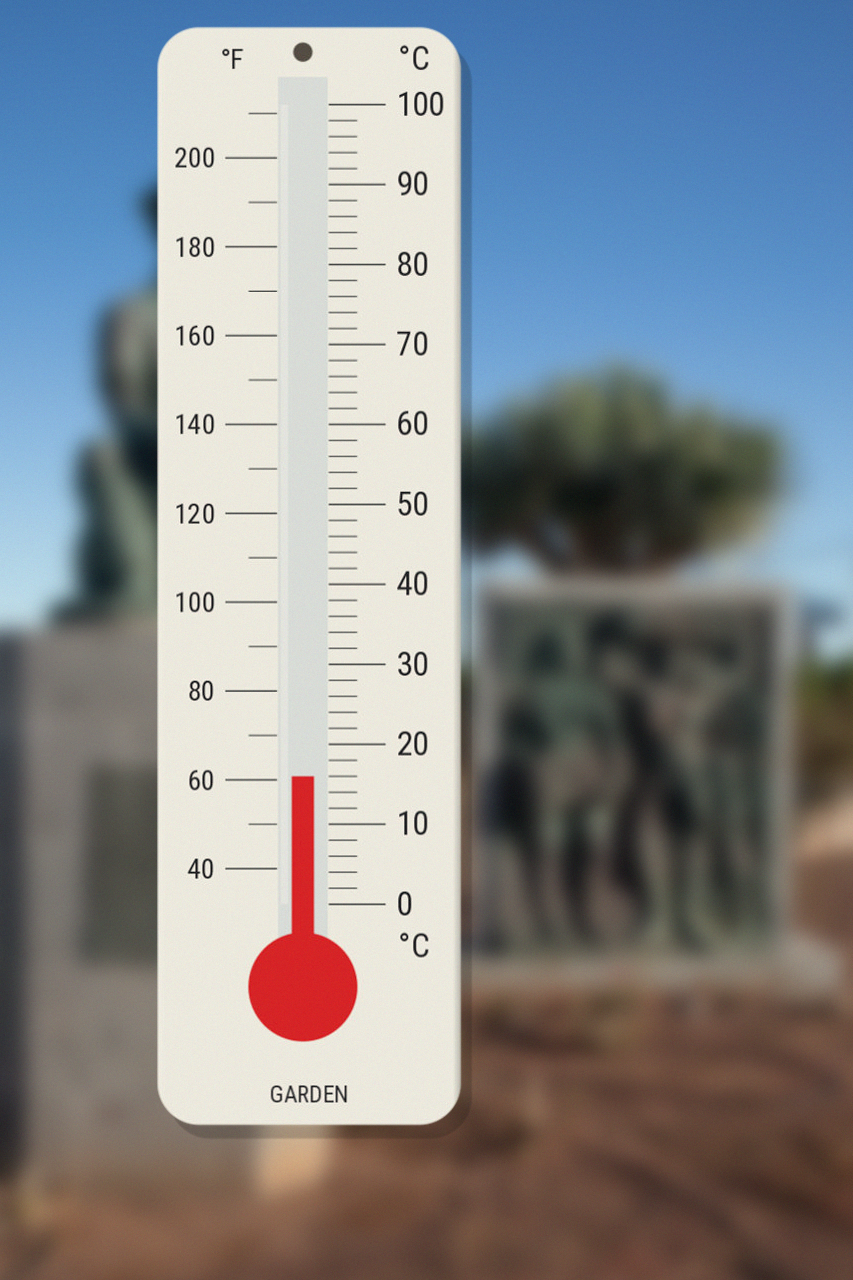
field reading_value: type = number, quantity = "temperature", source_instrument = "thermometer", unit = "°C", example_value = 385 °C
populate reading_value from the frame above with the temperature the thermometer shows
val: 16 °C
